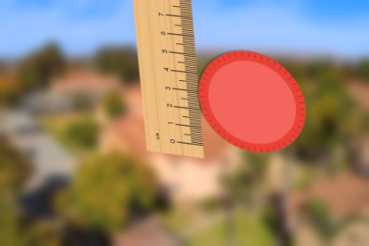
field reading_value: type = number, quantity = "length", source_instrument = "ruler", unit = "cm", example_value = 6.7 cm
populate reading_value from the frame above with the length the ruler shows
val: 5.5 cm
